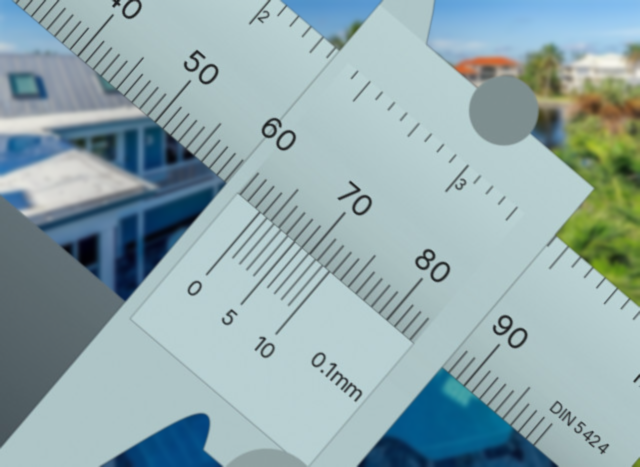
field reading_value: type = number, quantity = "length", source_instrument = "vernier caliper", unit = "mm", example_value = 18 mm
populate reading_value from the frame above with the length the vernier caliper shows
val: 63.6 mm
